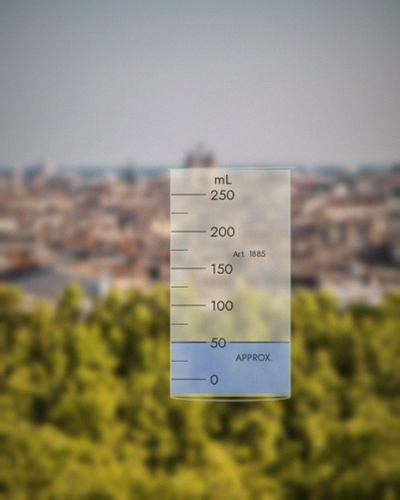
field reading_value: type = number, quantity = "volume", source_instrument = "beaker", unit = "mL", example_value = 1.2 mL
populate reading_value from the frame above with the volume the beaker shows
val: 50 mL
